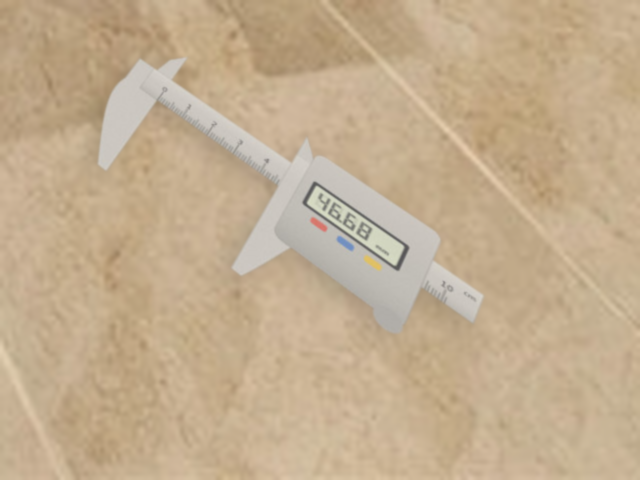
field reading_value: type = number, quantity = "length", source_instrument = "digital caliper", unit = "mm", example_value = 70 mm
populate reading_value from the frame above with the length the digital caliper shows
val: 46.68 mm
